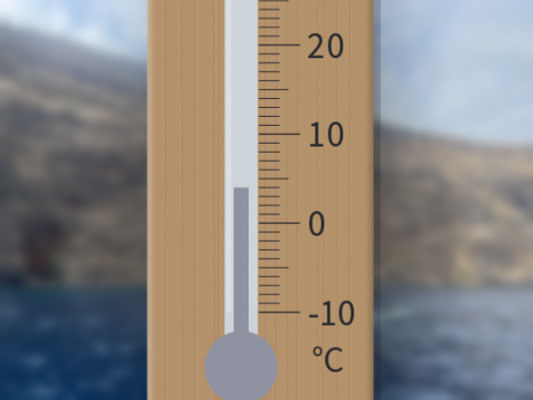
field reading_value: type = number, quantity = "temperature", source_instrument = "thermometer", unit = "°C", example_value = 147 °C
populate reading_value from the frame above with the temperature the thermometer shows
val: 4 °C
